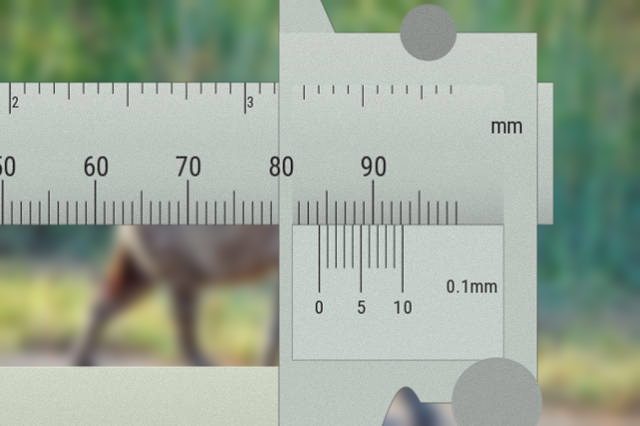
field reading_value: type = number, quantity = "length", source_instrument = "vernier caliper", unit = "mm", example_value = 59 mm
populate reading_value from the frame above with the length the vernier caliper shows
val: 84.2 mm
